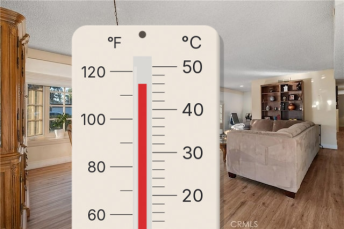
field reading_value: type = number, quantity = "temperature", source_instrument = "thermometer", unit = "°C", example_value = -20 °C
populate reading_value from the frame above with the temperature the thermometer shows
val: 46 °C
